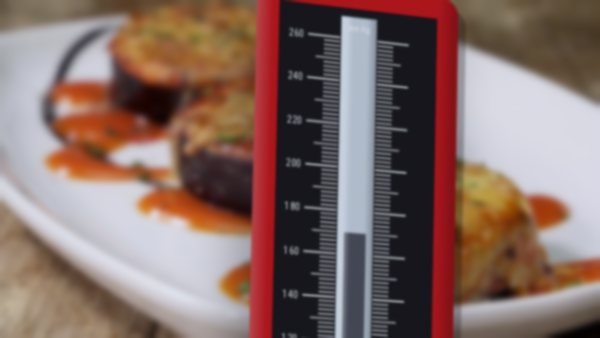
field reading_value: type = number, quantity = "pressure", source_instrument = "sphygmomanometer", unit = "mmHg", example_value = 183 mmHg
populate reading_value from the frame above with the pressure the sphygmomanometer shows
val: 170 mmHg
